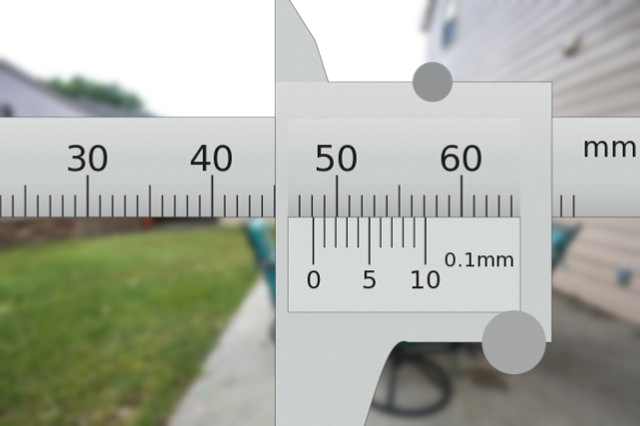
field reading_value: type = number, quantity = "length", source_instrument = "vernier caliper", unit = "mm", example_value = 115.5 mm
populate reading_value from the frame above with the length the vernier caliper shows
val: 48.1 mm
